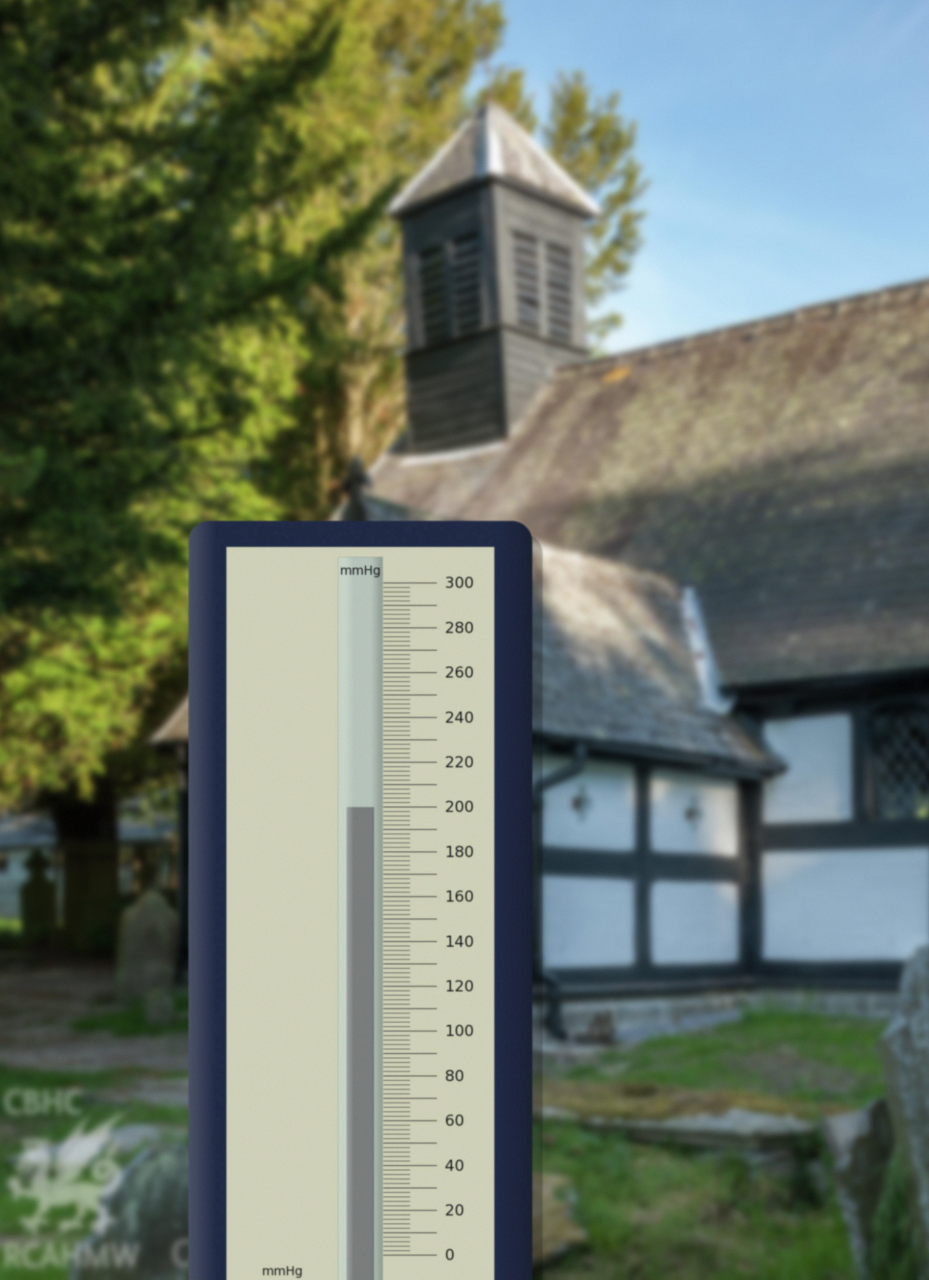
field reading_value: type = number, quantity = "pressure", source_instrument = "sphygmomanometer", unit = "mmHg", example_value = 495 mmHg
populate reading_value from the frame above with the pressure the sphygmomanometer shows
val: 200 mmHg
